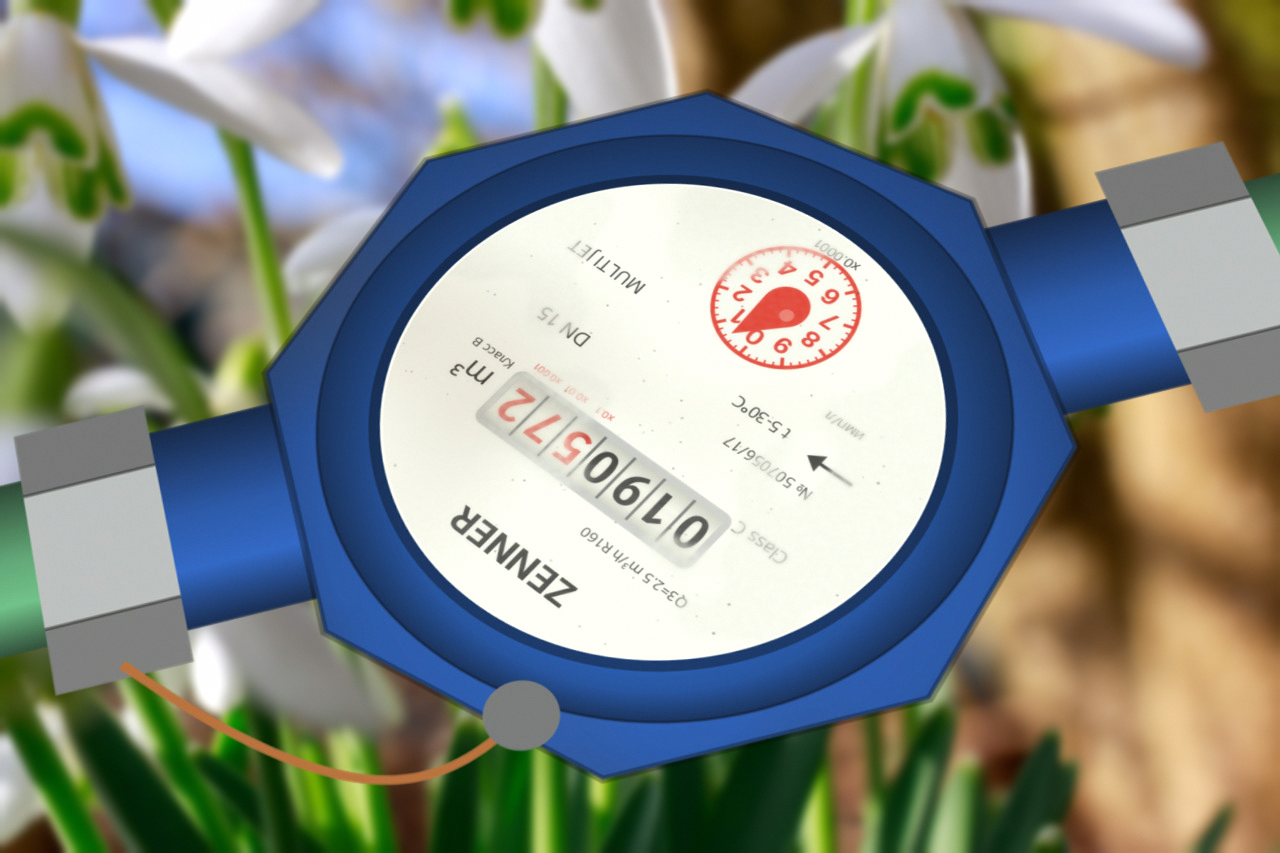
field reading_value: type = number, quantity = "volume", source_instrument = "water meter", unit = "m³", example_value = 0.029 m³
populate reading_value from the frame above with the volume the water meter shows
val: 190.5720 m³
